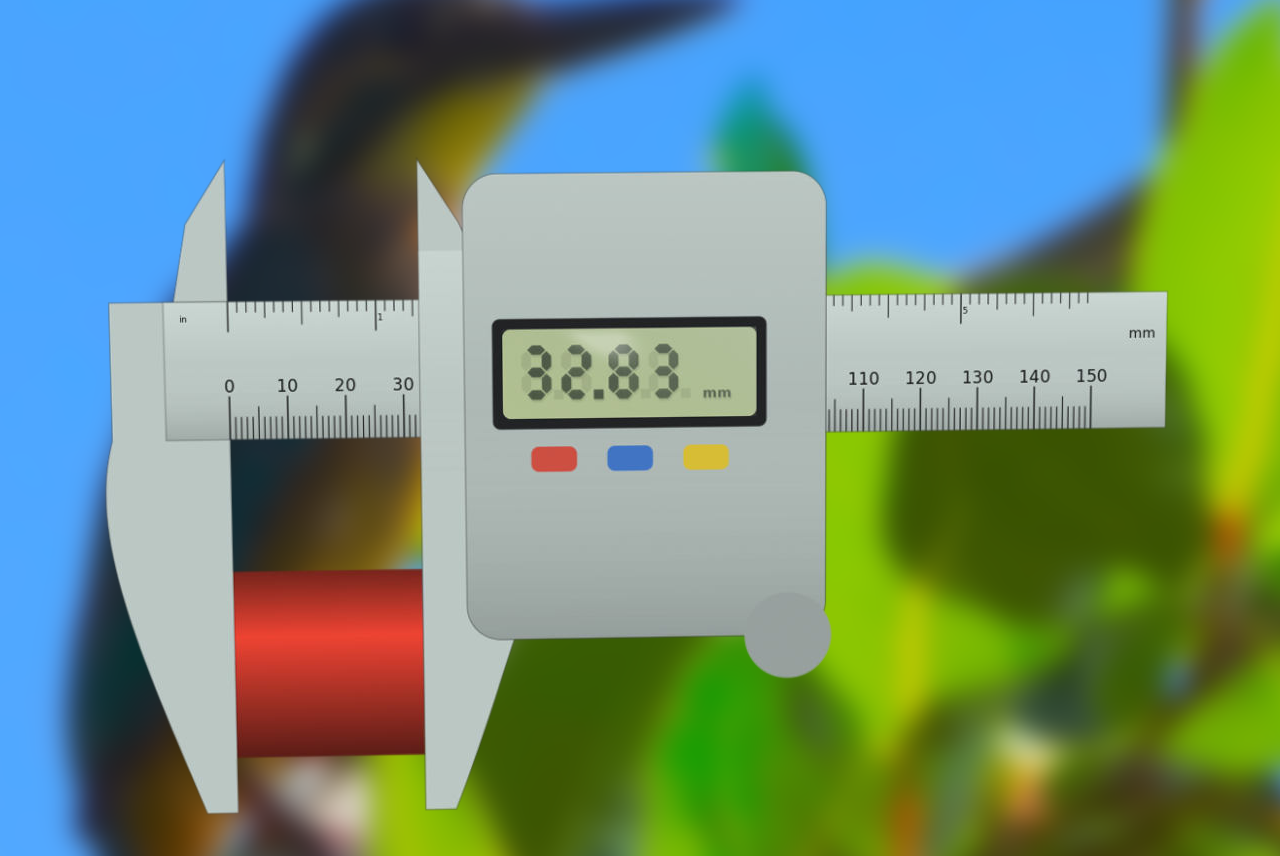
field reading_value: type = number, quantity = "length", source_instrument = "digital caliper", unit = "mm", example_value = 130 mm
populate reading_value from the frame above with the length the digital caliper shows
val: 32.83 mm
